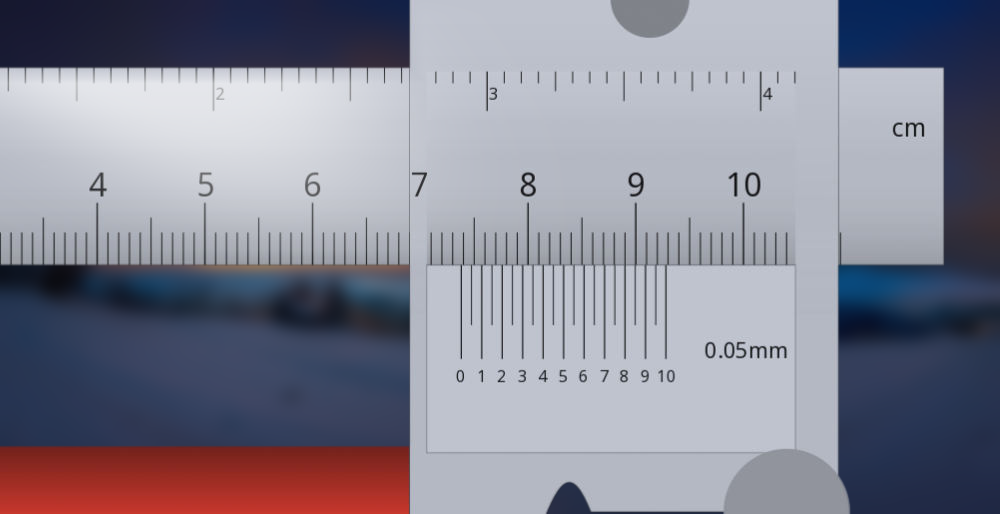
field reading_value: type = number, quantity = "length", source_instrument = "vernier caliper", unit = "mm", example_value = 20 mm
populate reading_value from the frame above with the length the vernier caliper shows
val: 73.8 mm
